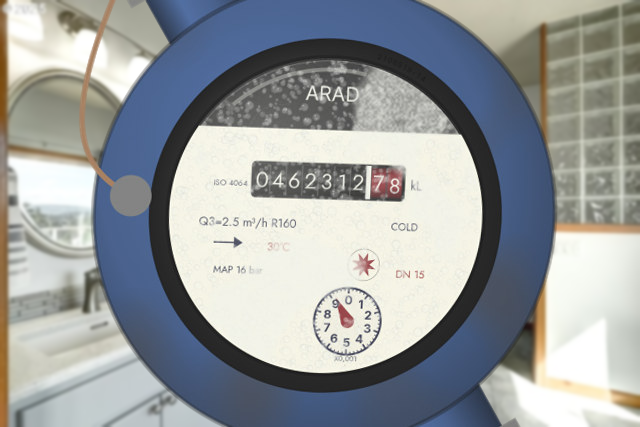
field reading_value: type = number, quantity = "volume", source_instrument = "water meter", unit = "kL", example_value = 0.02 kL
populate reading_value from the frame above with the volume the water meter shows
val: 462312.779 kL
